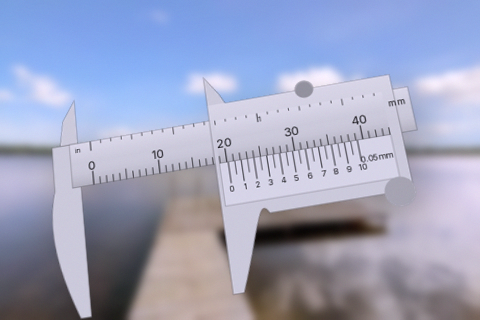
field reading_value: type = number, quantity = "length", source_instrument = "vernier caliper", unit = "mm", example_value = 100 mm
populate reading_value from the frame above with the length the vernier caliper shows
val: 20.2 mm
